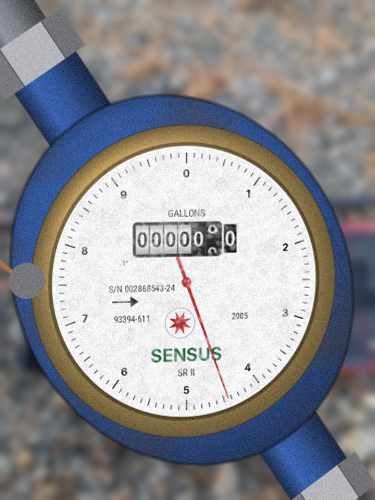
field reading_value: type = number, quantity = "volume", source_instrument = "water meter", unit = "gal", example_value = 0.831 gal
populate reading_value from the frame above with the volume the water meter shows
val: 84.4 gal
